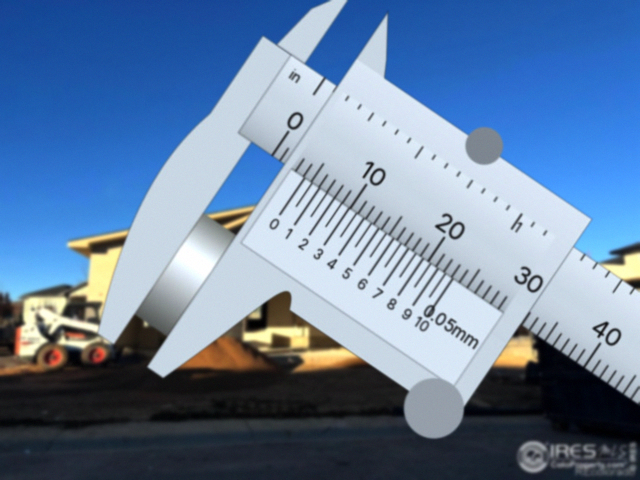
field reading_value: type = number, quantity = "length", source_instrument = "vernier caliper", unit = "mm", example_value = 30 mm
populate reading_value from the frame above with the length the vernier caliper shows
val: 4.2 mm
